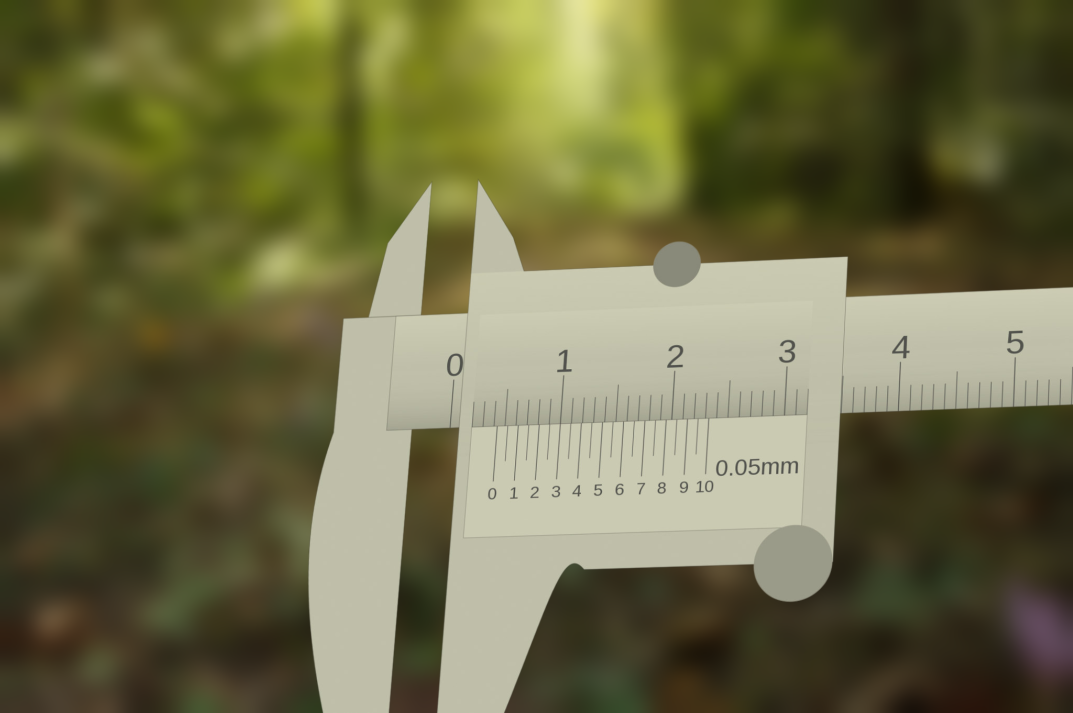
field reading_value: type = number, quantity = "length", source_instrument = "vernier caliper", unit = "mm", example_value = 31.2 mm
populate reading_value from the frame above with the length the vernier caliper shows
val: 4.3 mm
